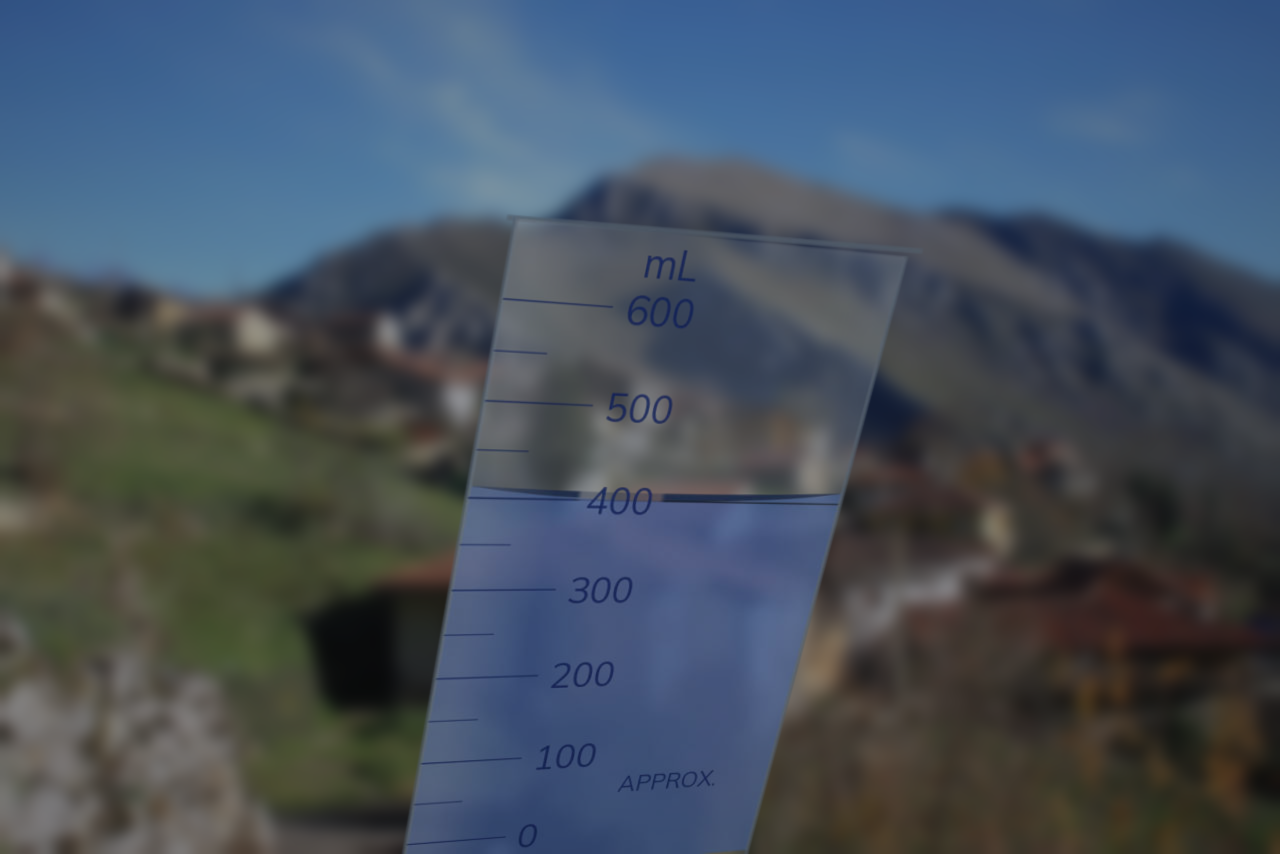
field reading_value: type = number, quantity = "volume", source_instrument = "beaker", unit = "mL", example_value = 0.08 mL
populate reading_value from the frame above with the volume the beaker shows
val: 400 mL
